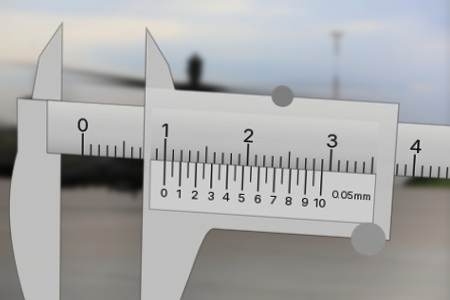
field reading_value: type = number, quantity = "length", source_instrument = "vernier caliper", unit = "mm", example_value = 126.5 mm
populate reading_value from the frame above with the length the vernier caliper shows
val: 10.0 mm
